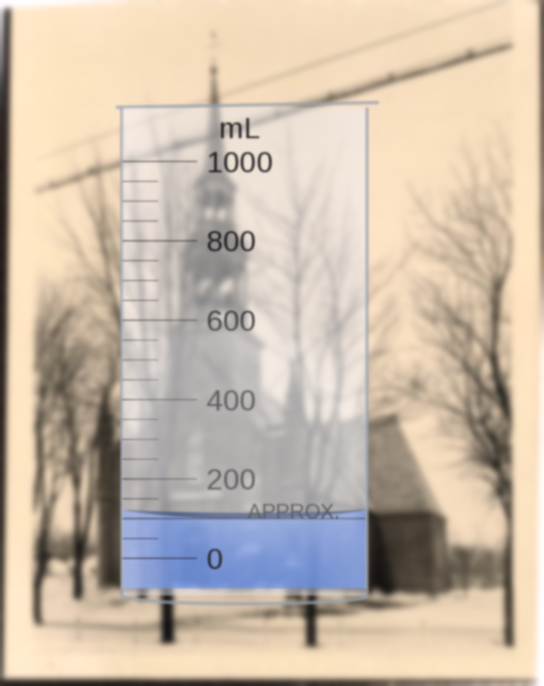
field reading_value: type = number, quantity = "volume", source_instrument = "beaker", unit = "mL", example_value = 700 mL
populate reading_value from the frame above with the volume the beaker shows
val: 100 mL
